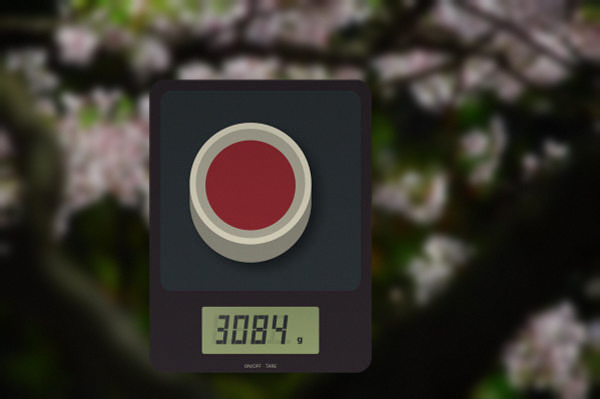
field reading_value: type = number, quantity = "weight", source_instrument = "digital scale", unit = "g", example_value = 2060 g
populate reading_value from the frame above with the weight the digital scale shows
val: 3084 g
